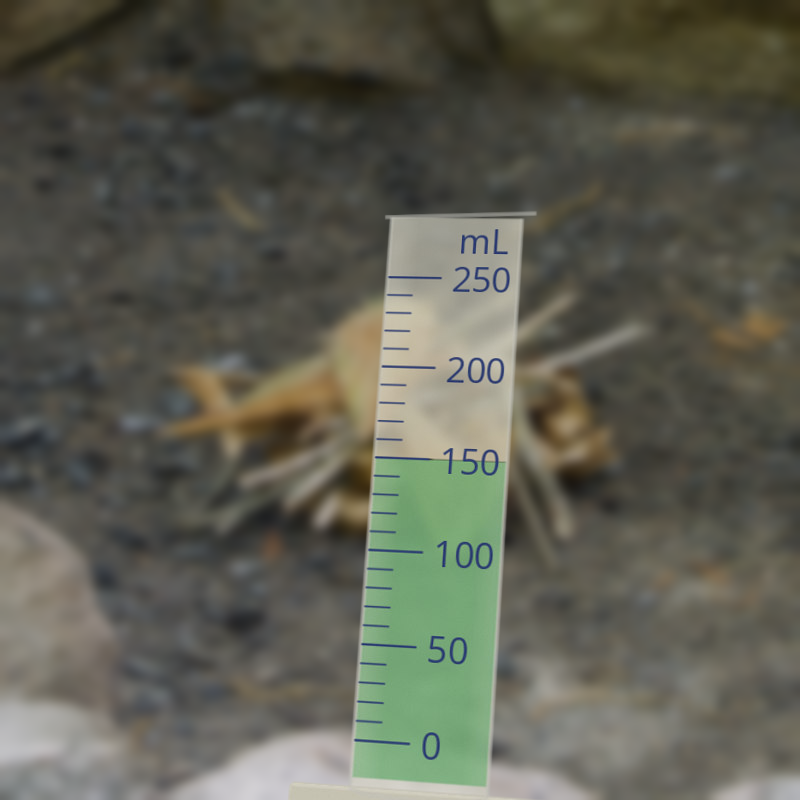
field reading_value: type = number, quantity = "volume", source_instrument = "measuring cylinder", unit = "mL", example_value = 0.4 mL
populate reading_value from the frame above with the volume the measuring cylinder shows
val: 150 mL
